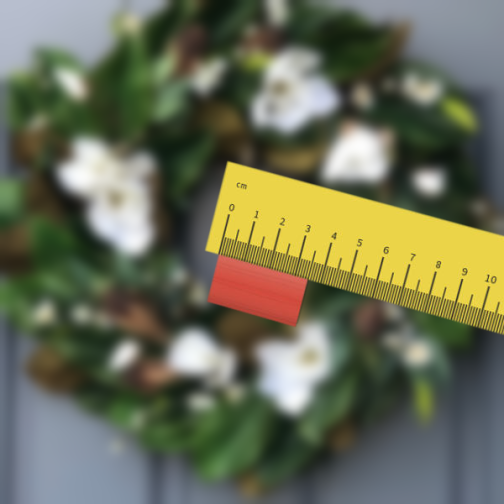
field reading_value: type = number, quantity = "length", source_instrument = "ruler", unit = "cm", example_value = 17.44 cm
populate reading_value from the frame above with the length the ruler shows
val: 3.5 cm
